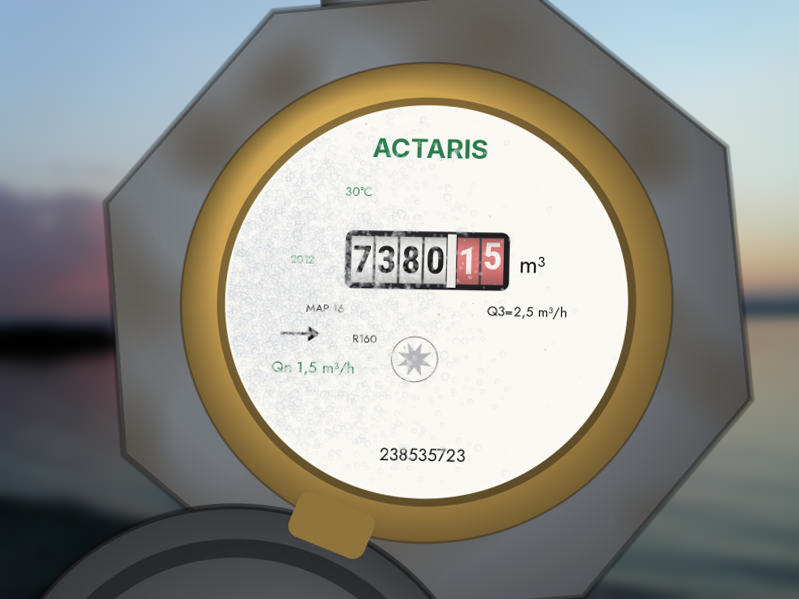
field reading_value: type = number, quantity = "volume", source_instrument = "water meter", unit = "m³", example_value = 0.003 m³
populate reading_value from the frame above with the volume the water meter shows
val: 7380.15 m³
